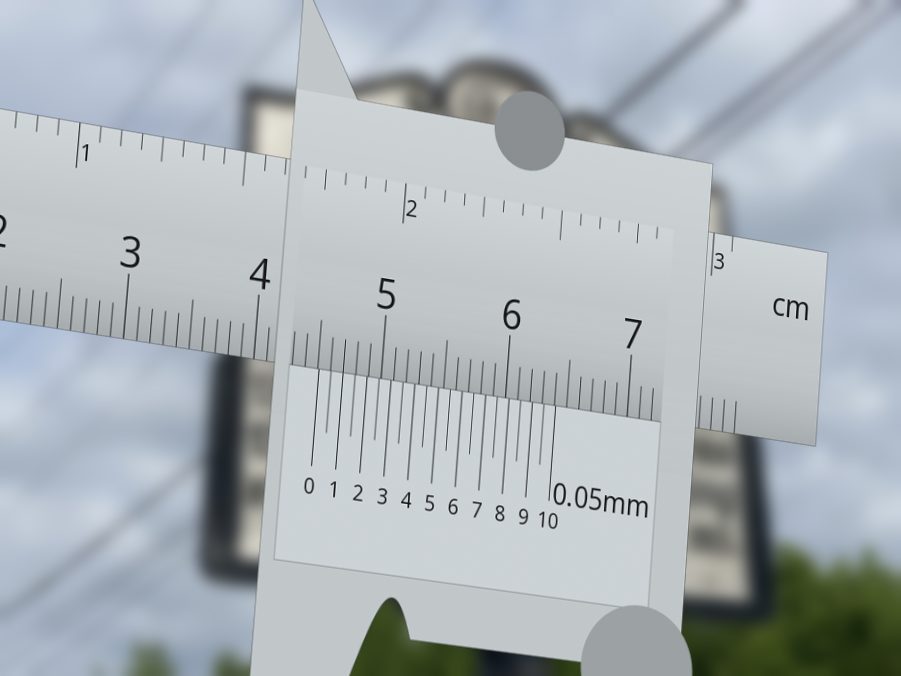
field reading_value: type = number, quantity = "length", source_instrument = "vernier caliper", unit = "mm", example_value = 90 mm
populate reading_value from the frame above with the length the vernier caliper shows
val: 45.1 mm
